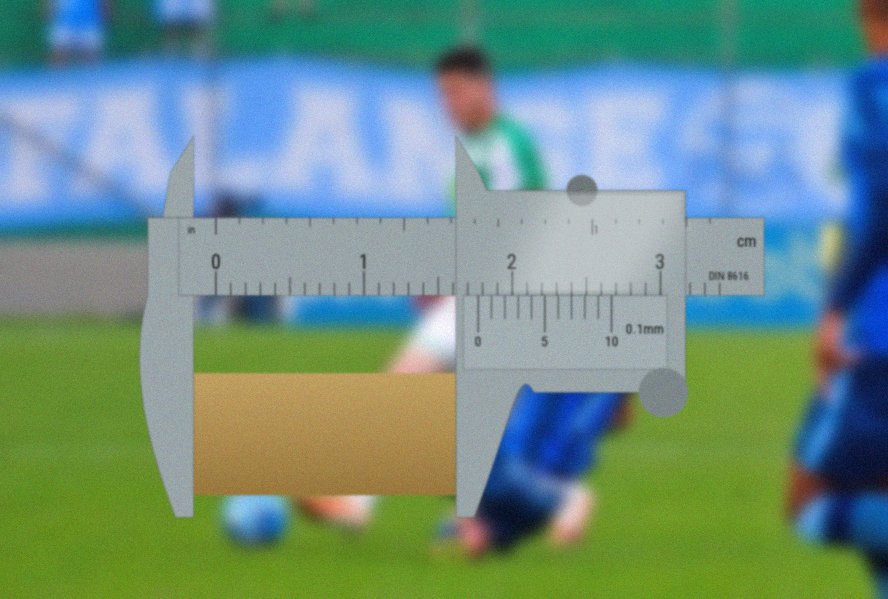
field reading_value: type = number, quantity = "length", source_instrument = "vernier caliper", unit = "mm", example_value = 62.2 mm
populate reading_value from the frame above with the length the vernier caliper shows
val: 17.7 mm
